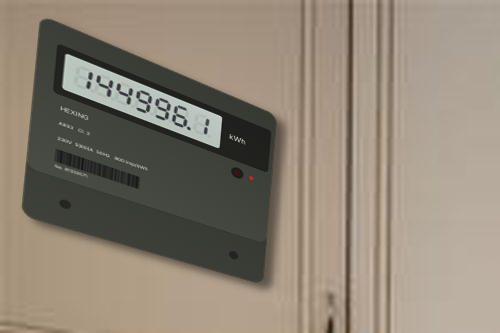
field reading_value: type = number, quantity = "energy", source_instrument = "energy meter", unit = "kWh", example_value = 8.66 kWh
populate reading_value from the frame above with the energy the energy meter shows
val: 144996.1 kWh
